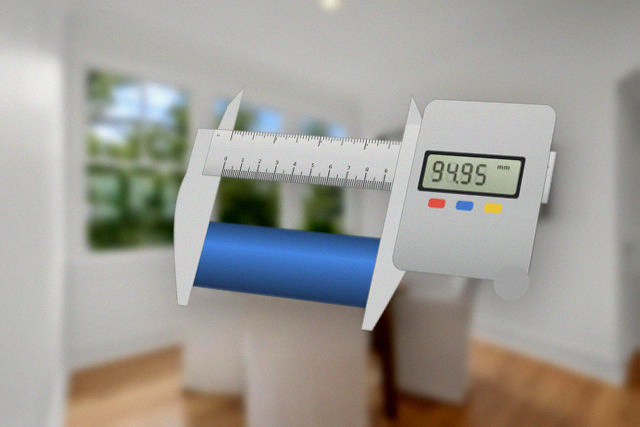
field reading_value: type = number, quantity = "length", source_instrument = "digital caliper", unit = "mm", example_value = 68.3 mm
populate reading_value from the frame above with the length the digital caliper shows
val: 94.95 mm
